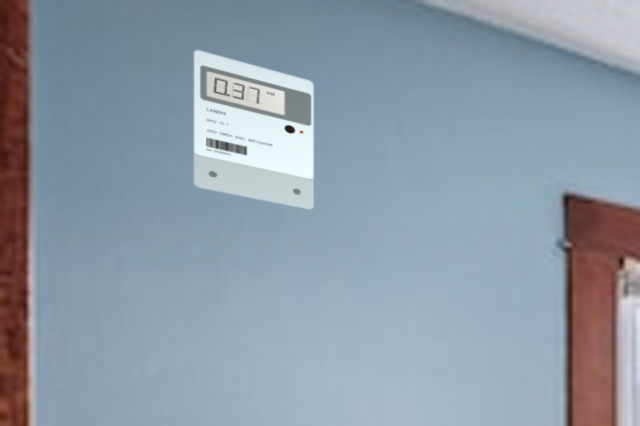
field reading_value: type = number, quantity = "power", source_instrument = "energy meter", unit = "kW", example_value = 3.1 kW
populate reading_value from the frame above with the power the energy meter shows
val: 0.37 kW
